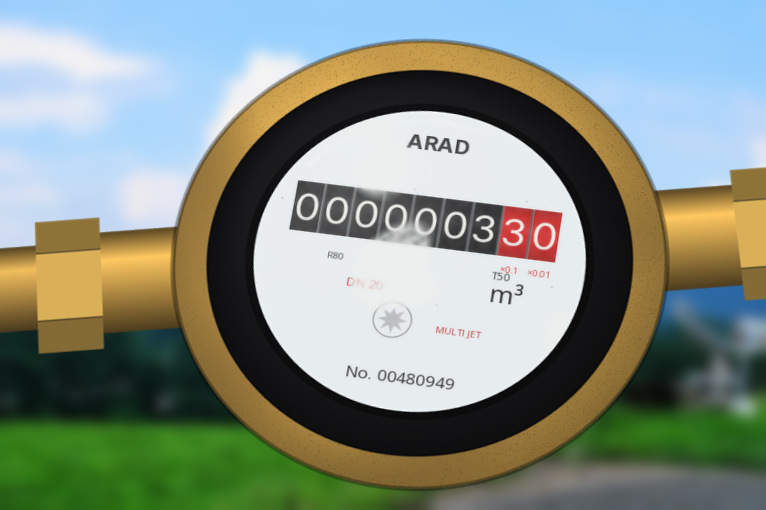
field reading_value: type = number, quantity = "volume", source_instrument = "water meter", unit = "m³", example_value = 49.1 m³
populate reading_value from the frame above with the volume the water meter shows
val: 3.30 m³
